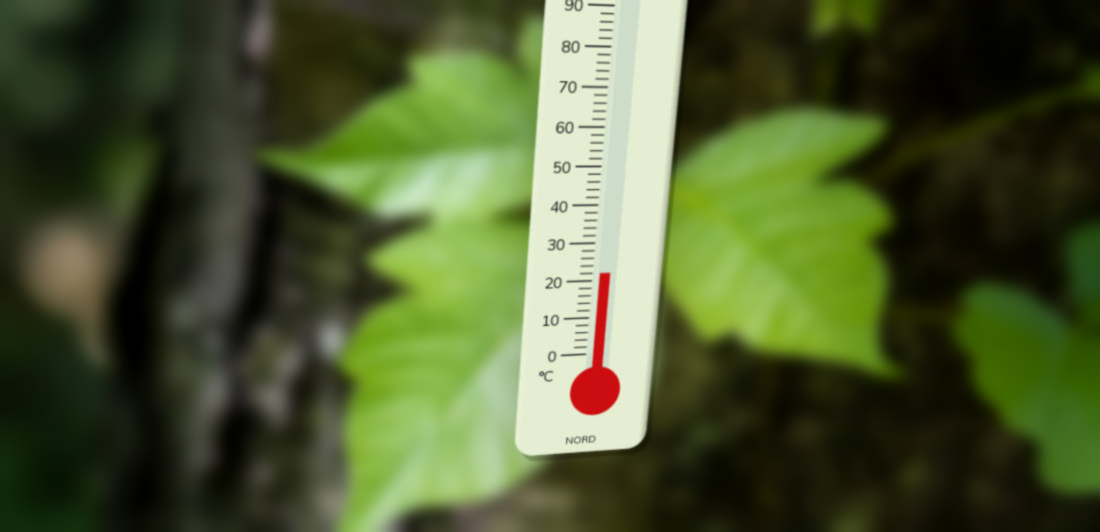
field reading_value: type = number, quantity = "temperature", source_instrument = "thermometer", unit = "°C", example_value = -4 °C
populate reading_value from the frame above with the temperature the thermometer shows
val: 22 °C
